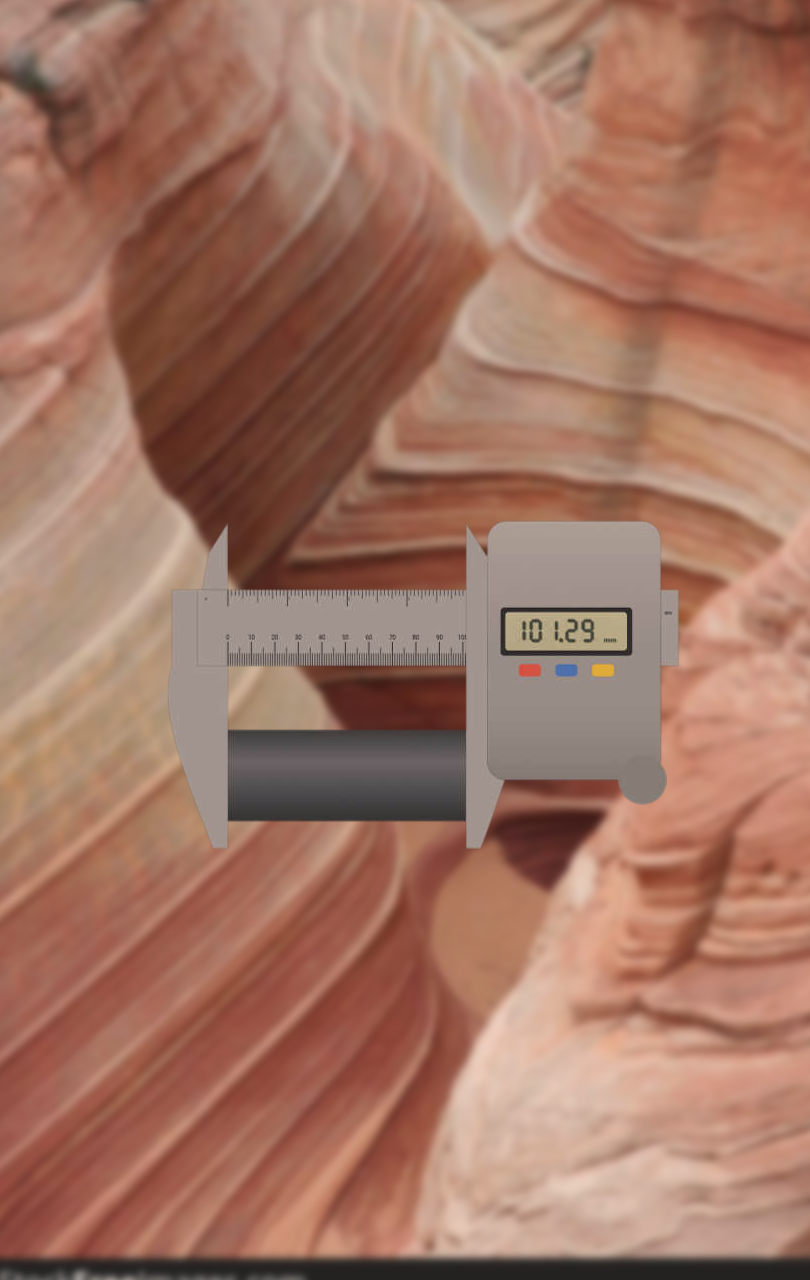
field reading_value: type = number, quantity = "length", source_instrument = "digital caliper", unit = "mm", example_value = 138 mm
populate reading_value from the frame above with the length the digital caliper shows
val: 101.29 mm
